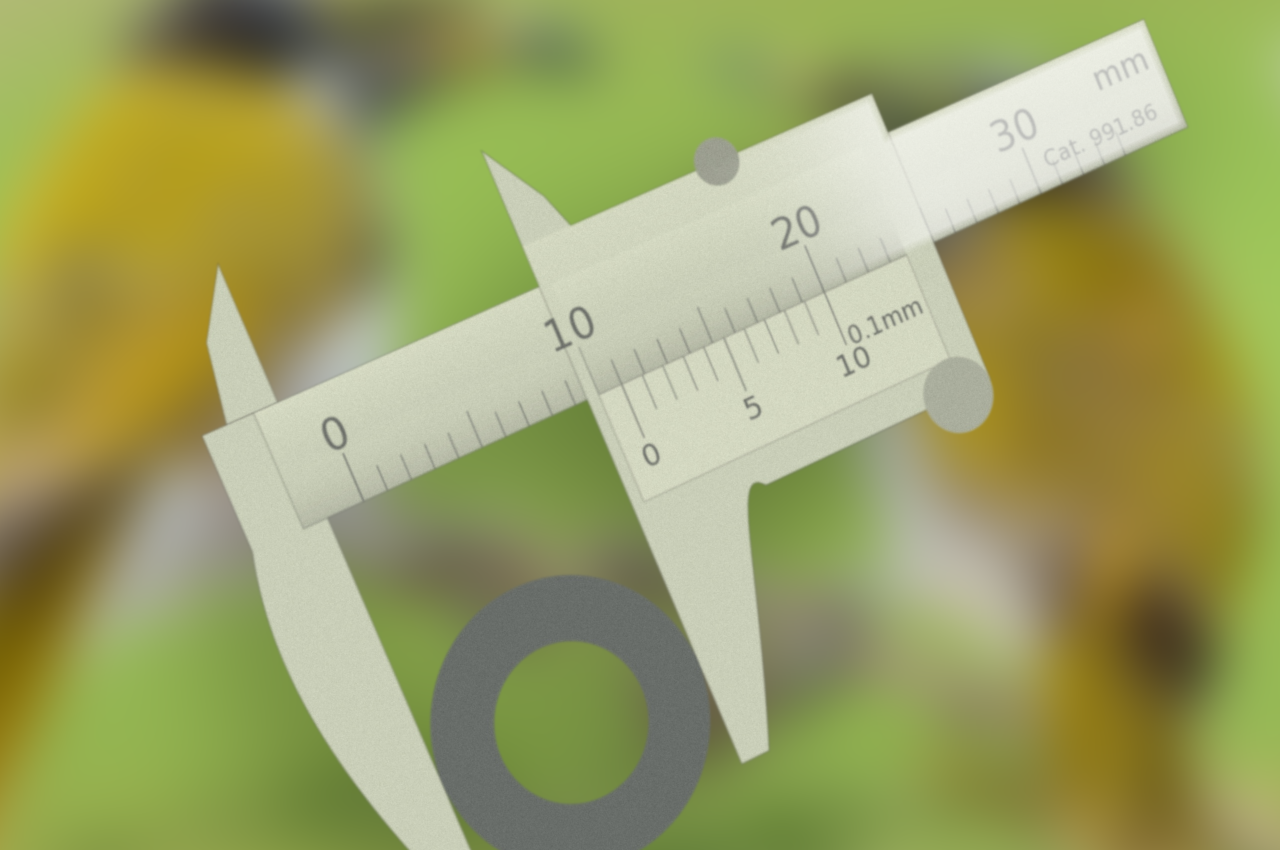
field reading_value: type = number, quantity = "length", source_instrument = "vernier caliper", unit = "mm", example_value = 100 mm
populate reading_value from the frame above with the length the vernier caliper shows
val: 11.0 mm
